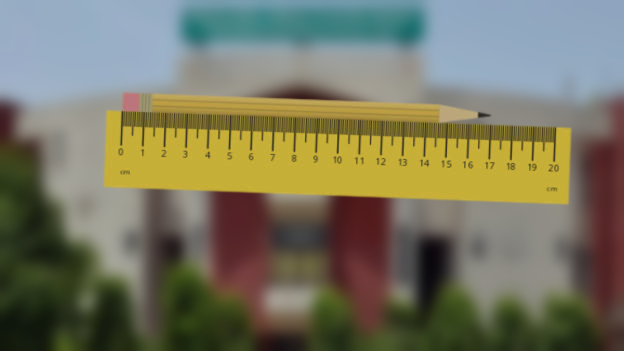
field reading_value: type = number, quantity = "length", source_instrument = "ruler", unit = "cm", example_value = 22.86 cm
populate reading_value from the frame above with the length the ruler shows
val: 17 cm
